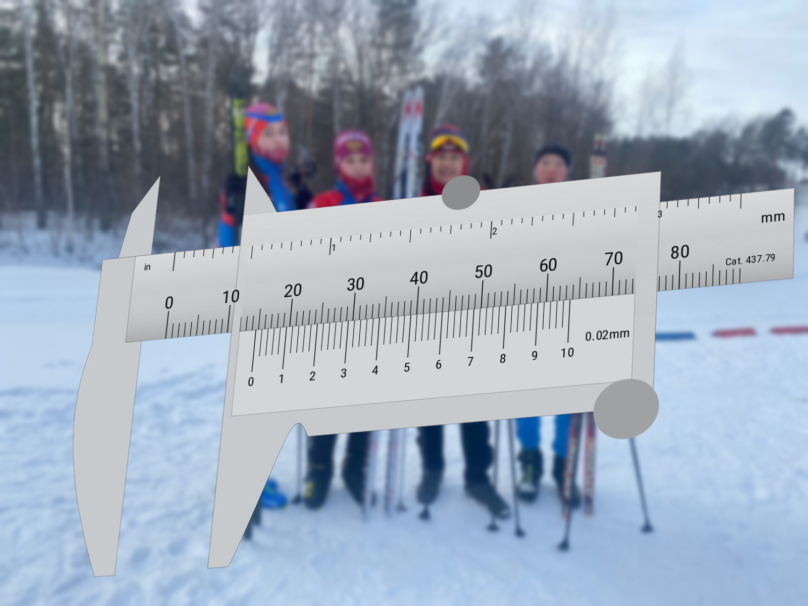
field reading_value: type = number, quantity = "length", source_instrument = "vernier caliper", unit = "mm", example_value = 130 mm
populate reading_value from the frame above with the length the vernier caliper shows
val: 14.6 mm
